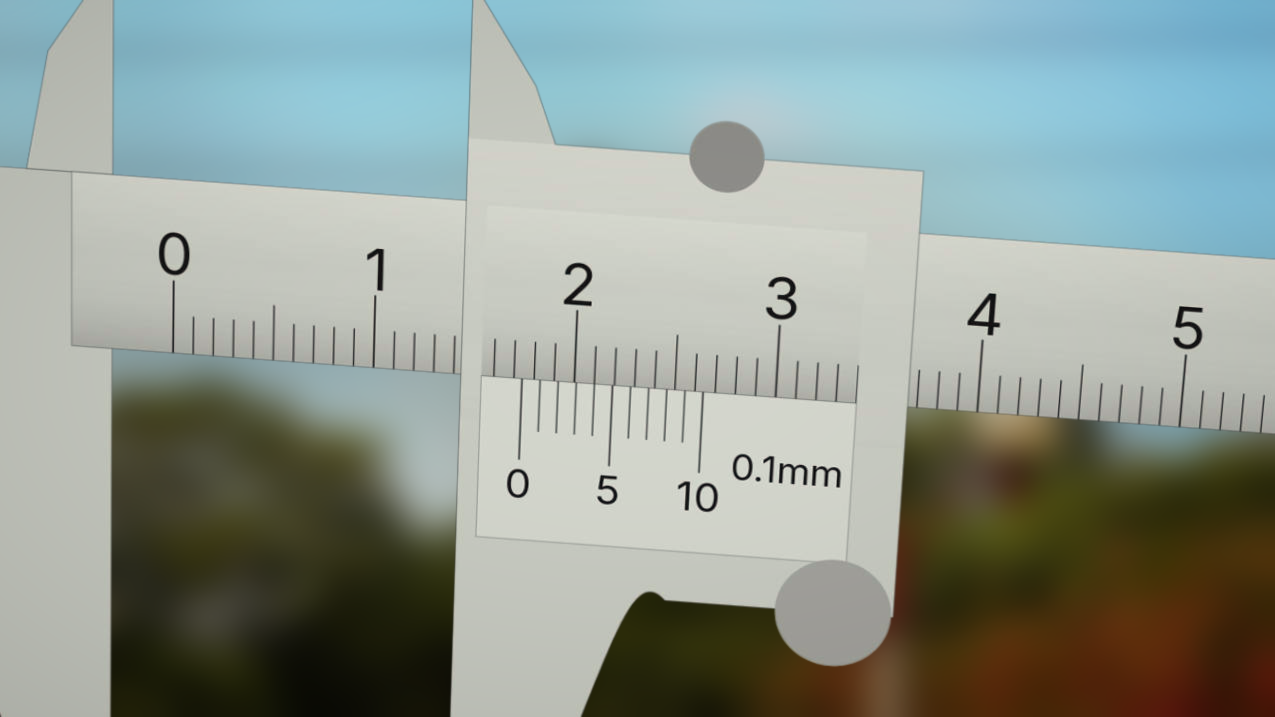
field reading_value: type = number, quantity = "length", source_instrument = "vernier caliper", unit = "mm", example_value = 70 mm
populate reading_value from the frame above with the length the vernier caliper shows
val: 17.4 mm
